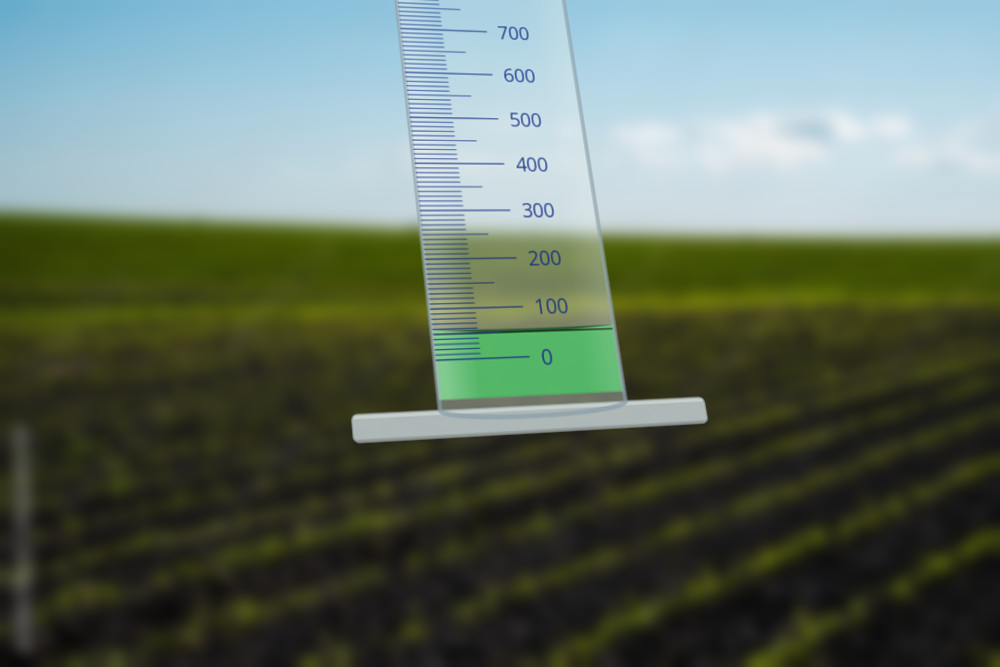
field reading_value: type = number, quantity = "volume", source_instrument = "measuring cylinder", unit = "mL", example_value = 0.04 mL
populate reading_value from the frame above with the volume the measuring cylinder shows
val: 50 mL
